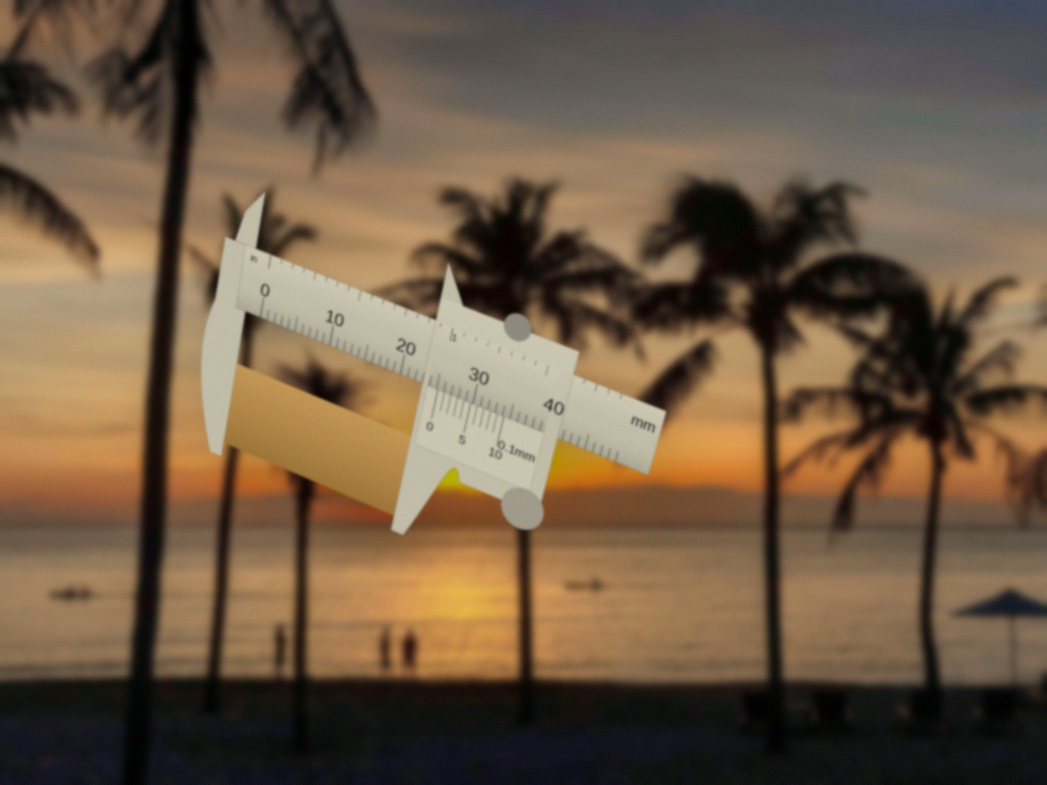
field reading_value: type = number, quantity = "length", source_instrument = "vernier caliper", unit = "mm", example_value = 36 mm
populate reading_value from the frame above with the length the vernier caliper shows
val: 25.2 mm
